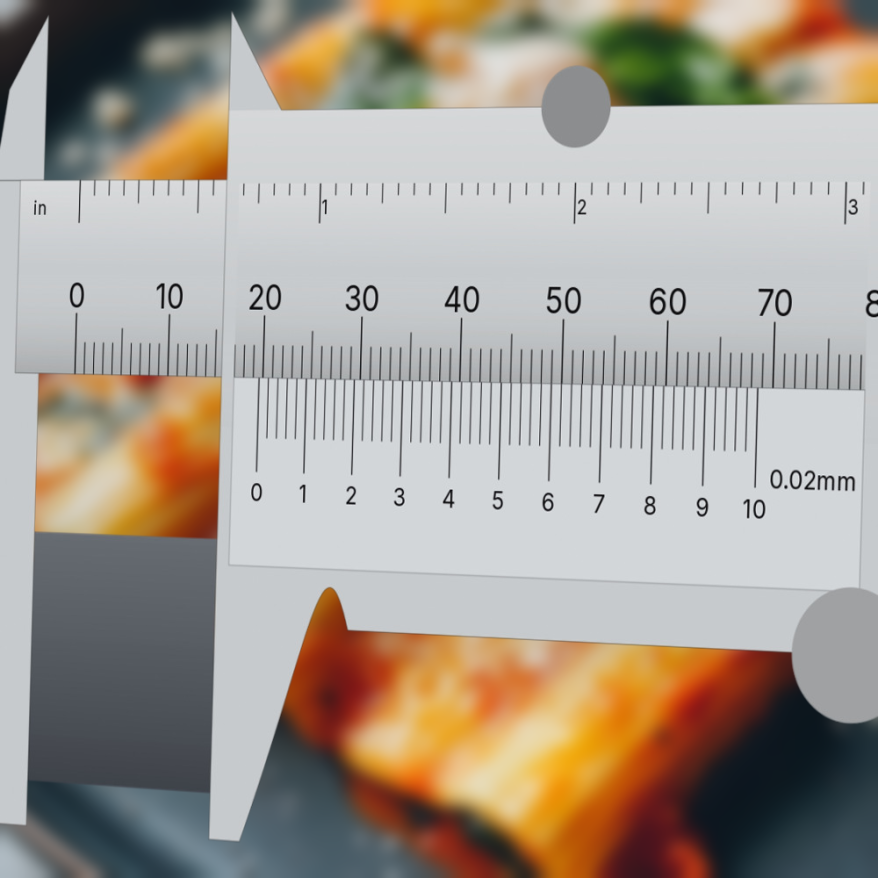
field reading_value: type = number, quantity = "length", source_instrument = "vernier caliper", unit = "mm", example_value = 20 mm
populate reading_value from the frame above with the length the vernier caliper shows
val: 19.6 mm
